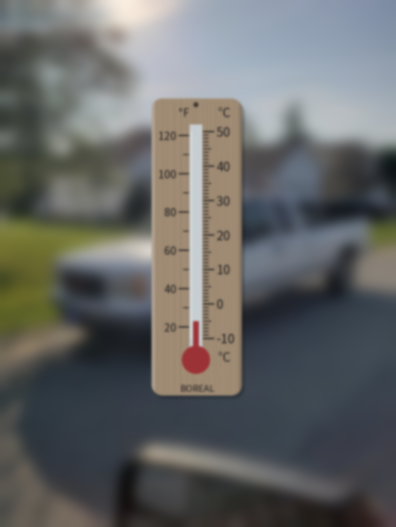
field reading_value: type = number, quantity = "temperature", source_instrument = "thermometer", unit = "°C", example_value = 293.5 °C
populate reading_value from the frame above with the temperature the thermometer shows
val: -5 °C
